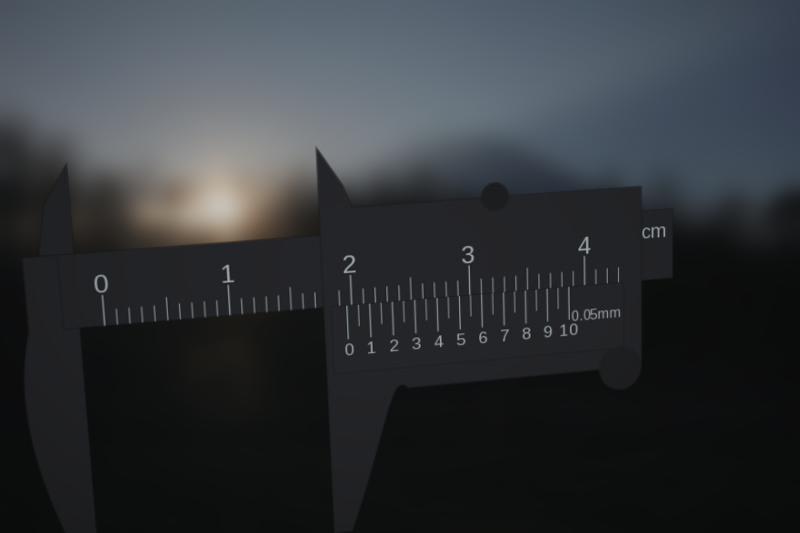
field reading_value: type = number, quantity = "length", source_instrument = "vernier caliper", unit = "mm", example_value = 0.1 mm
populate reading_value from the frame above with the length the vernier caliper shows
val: 19.6 mm
